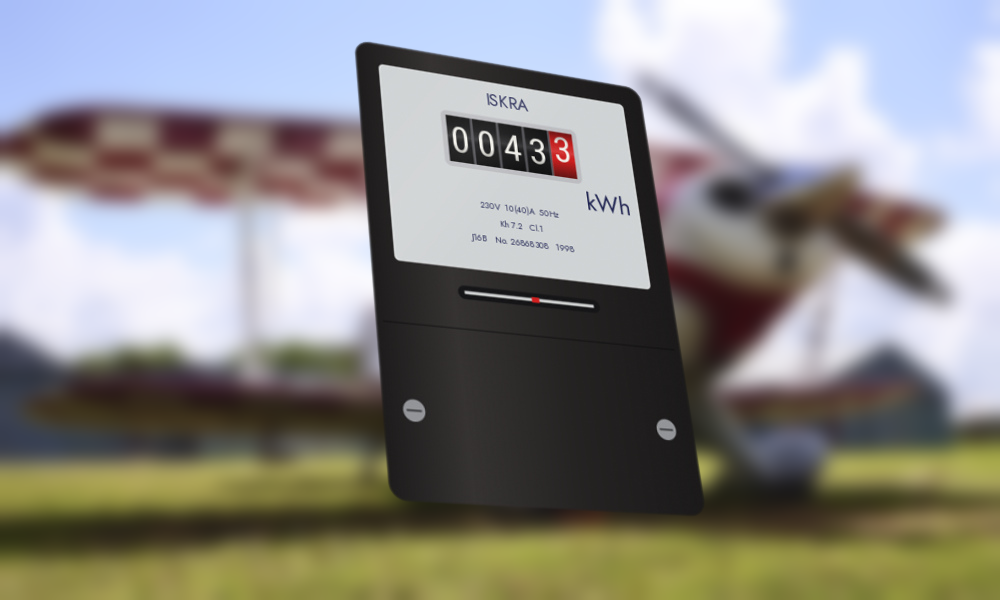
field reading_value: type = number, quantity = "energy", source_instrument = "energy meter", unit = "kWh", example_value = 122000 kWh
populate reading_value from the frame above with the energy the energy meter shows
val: 43.3 kWh
